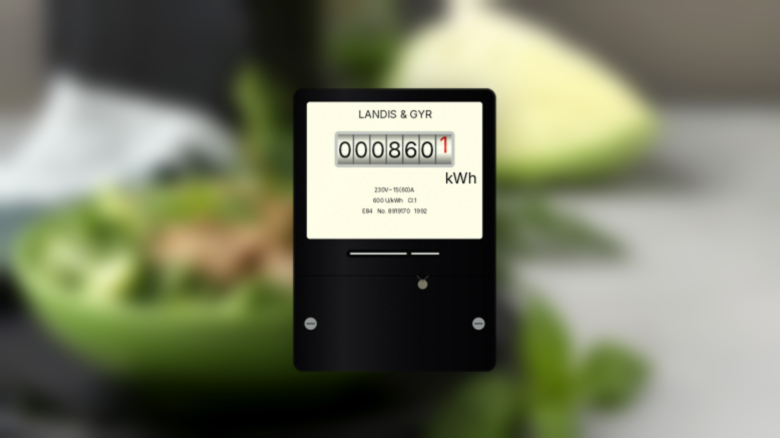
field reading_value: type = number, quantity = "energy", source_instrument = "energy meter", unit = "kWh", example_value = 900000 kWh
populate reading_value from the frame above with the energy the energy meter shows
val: 860.1 kWh
